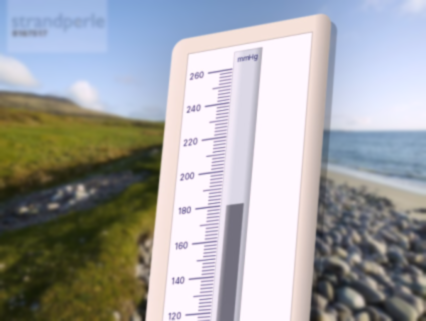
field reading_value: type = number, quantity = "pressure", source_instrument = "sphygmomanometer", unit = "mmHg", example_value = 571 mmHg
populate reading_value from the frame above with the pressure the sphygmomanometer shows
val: 180 mmHg
